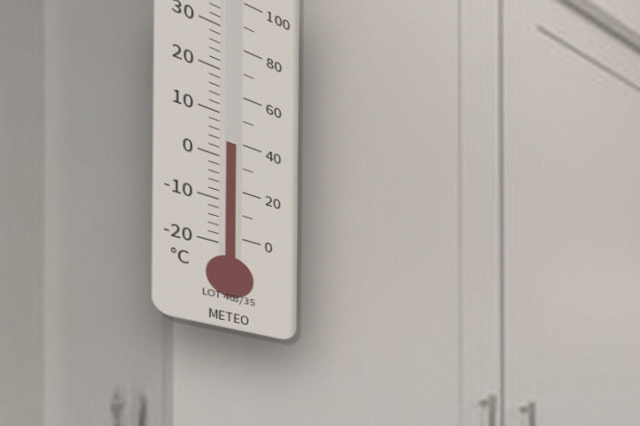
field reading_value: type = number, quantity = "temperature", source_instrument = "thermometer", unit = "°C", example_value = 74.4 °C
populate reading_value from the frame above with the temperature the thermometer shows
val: 4 °C
